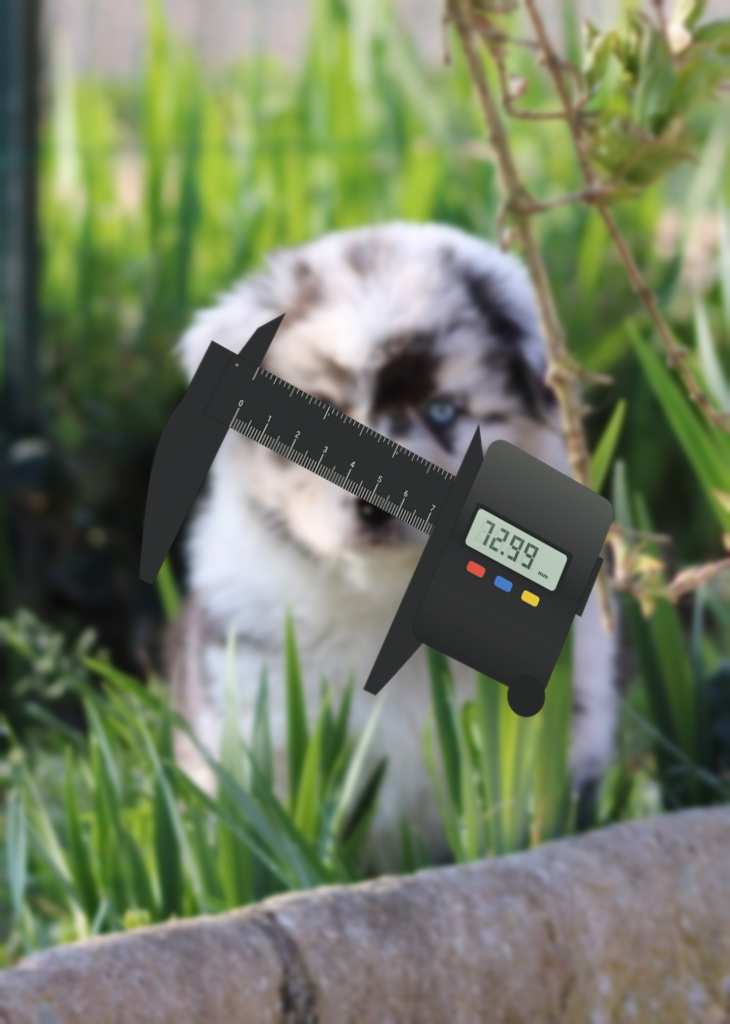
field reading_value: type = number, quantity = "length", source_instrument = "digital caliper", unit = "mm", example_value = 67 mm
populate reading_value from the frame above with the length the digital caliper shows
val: 72.99 mm
